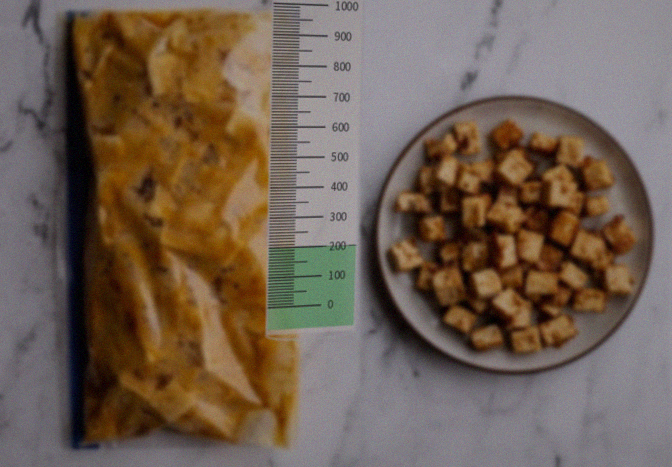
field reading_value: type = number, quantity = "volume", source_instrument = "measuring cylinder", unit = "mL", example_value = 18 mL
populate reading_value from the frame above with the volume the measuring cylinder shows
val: 200 mL
